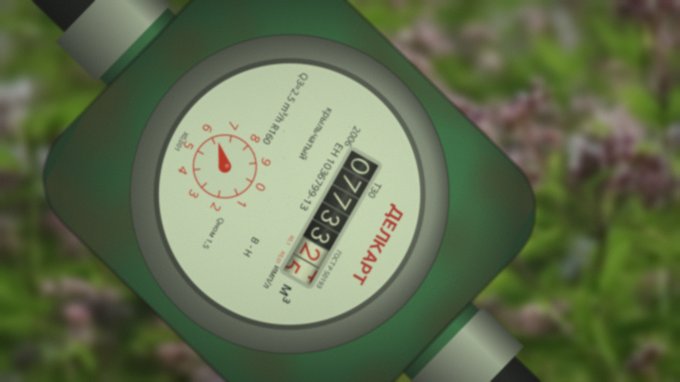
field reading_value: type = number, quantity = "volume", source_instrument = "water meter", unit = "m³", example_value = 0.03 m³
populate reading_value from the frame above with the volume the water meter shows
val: 7733.246 m³
